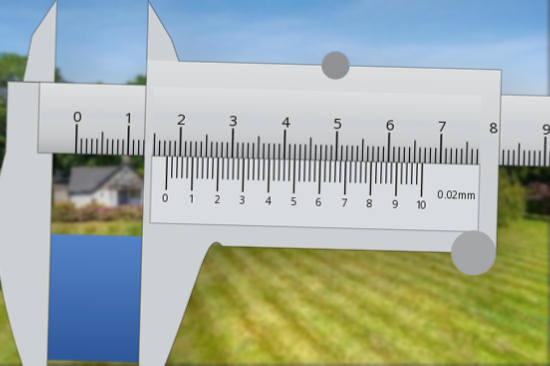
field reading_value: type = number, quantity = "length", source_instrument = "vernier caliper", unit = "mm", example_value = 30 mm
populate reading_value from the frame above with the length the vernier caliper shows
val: 17.5 mm
